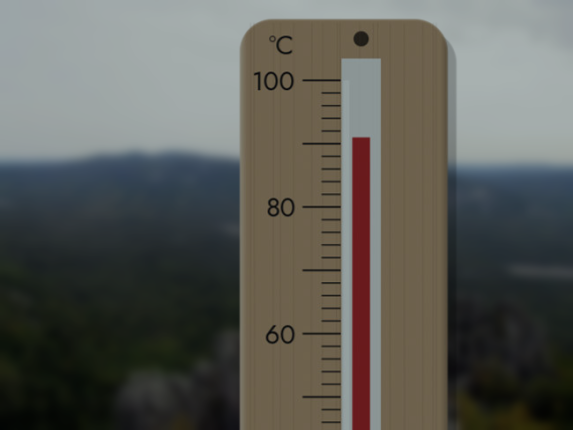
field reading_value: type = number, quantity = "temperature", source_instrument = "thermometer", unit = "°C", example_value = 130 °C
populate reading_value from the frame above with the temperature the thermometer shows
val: 91 °C
